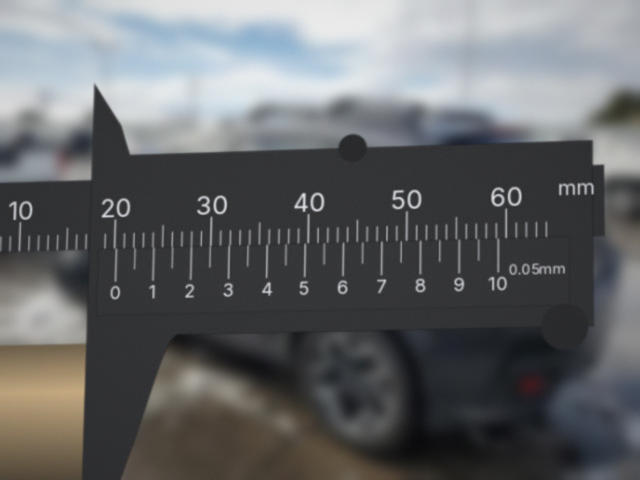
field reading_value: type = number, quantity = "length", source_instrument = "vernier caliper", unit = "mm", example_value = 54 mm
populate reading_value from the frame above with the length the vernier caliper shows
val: 20.2 mm
